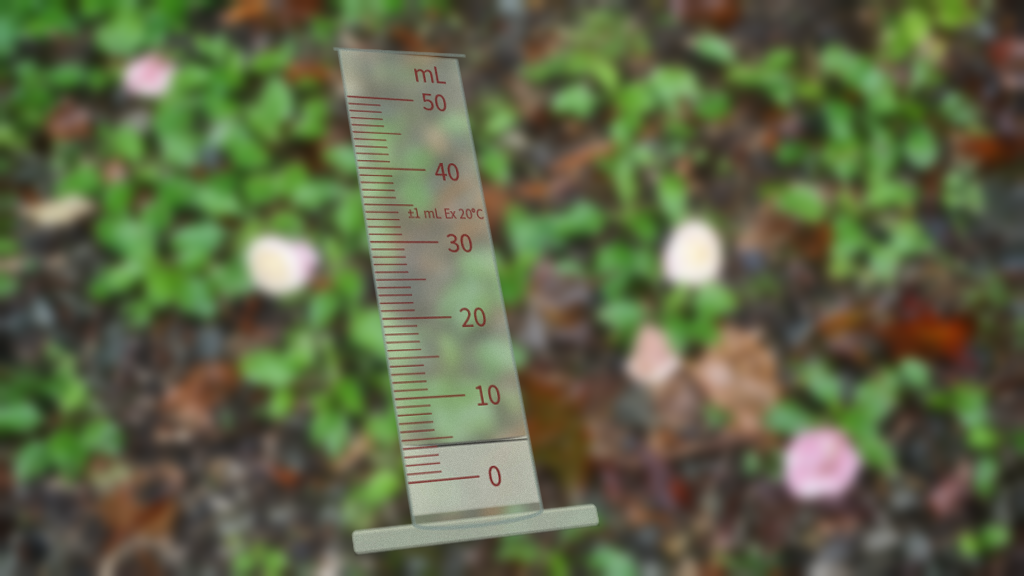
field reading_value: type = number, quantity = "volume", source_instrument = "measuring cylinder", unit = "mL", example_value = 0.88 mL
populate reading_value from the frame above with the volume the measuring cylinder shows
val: 4 mL
